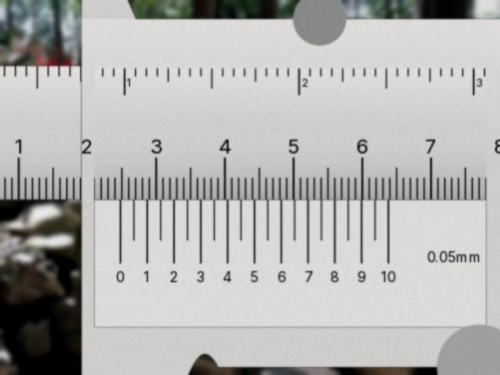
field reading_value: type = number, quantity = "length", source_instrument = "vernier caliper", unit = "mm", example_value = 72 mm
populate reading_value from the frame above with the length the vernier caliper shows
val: 24.8 mm
